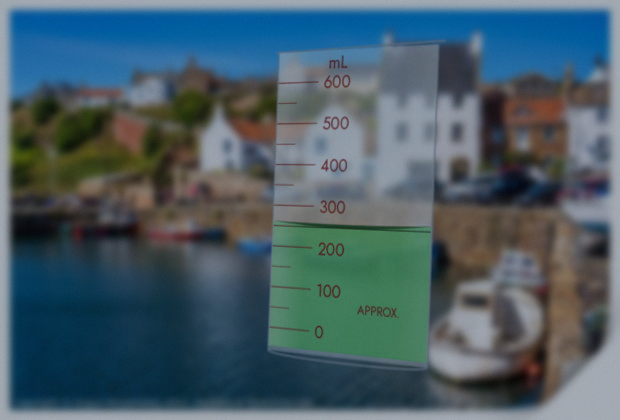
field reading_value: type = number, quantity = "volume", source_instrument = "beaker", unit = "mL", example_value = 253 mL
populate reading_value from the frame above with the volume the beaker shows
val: 250 mL
